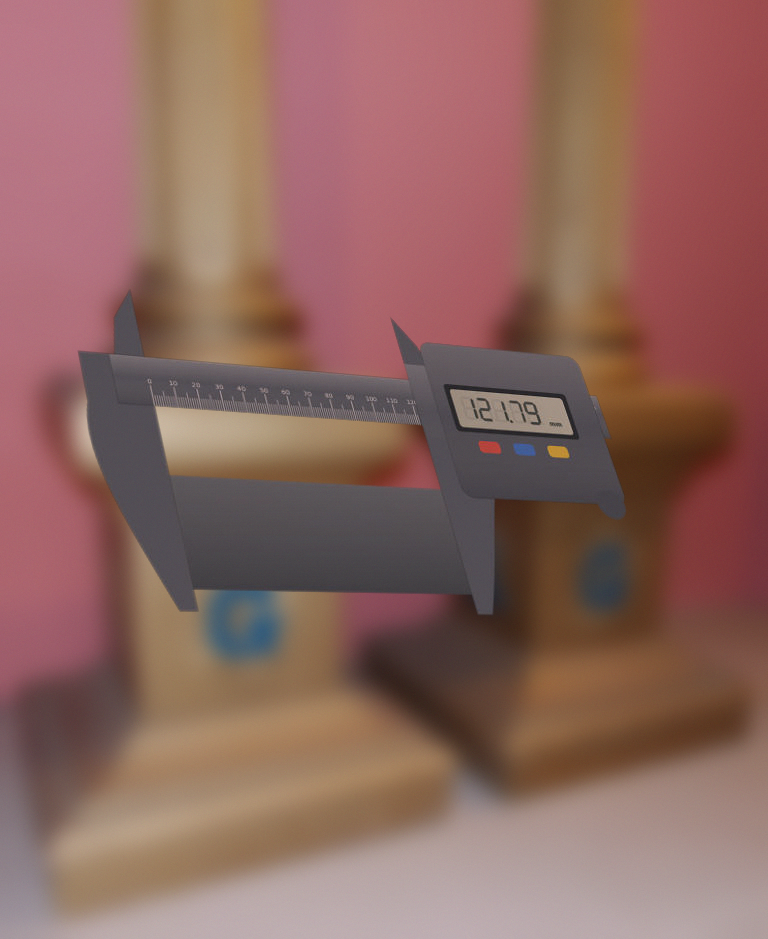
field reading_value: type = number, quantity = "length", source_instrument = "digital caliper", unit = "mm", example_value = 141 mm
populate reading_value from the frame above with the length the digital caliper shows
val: 121.79 mm
